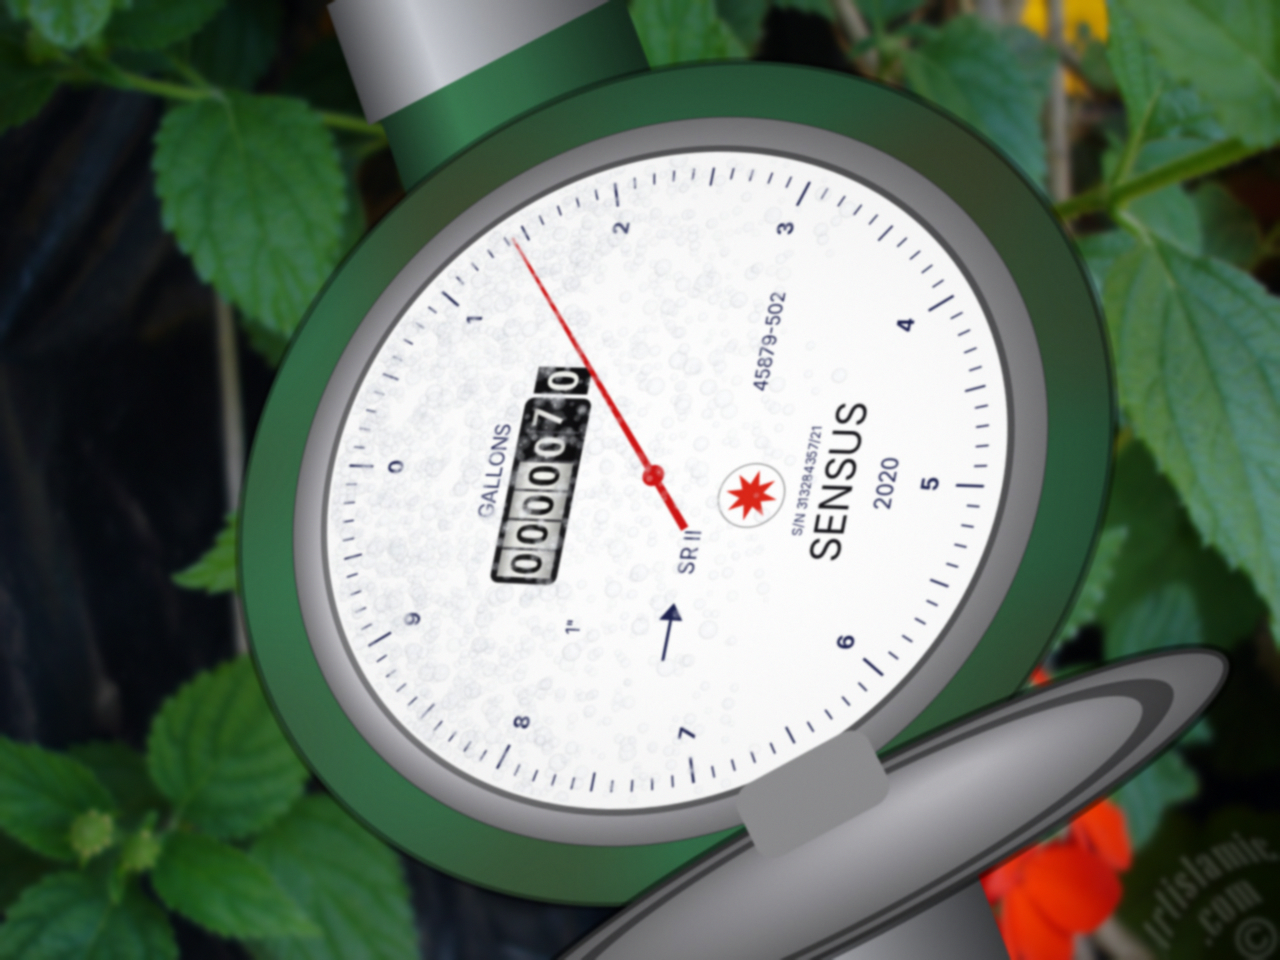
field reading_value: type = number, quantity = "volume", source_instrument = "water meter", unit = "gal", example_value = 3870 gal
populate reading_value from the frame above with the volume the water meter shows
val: 71.4 gal
